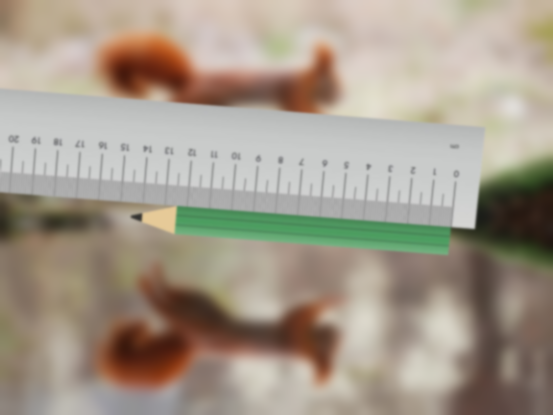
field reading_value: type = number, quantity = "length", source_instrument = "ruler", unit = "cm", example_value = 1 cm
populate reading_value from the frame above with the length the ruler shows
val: 14.5 cm
